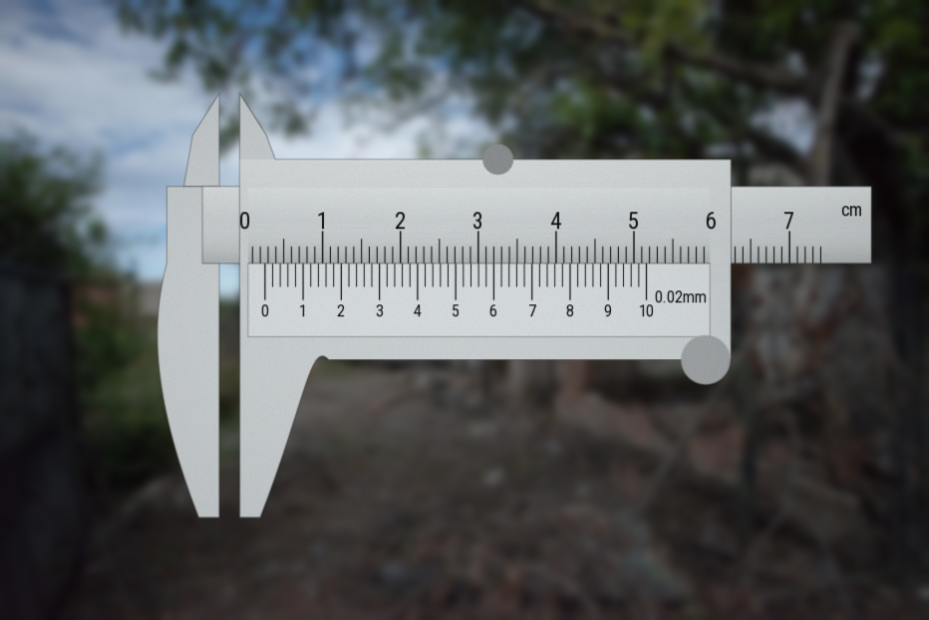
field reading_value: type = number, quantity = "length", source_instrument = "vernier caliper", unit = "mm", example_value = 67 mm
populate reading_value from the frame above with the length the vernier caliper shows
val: 2.6 mm
